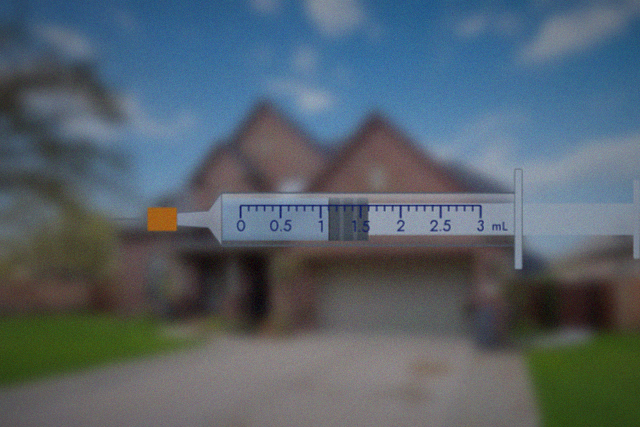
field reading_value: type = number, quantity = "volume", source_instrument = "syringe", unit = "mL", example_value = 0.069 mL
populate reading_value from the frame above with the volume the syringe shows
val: 1.1 mL
